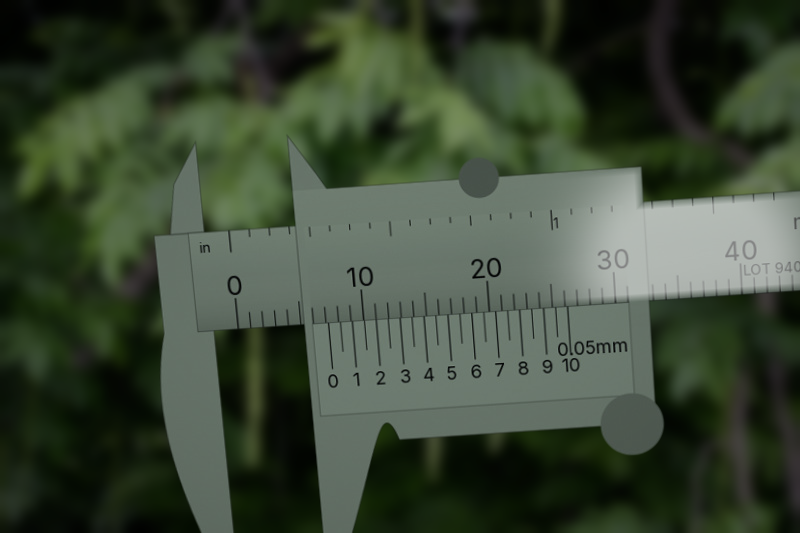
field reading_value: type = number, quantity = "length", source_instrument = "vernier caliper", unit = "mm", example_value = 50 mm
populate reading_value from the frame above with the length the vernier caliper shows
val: 7.2 mm
